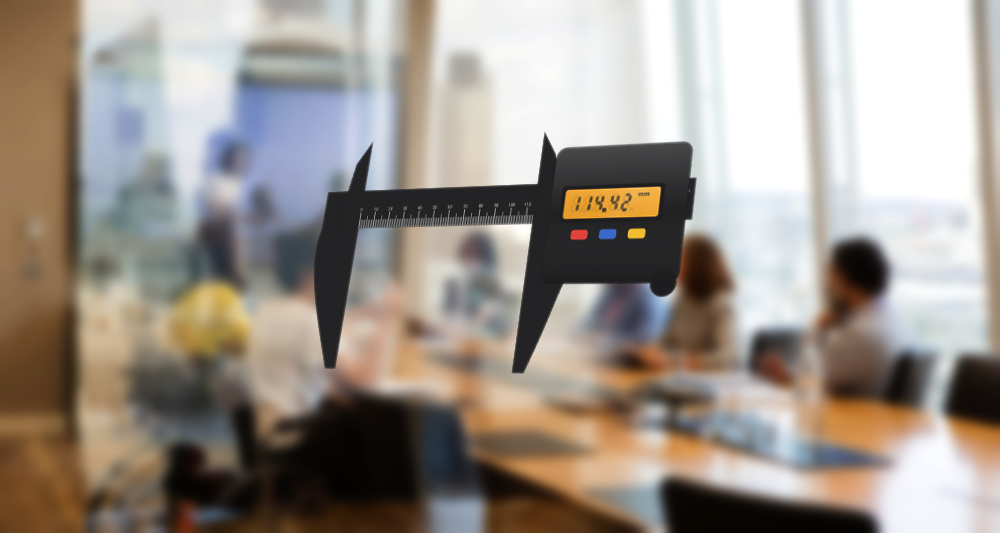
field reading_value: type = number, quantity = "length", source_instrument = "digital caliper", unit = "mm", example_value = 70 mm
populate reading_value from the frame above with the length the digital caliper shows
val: 114.42 mm
